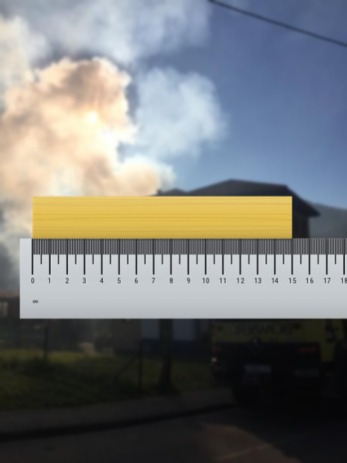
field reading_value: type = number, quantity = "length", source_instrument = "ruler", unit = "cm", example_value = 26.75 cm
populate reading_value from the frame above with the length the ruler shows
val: 15 cm
